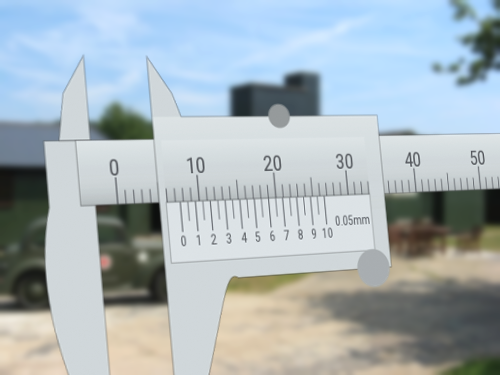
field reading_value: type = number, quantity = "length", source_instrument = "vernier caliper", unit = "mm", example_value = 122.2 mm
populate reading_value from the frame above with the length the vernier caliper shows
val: 7.6 mm
